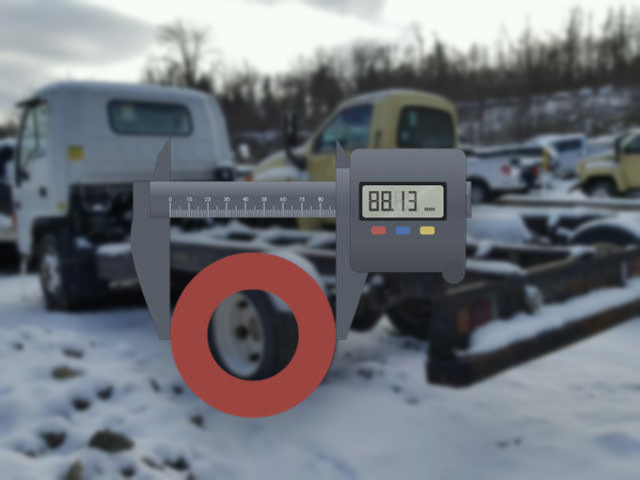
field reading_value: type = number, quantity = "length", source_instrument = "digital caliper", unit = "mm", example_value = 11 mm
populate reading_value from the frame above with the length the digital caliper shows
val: 88.13 mm
